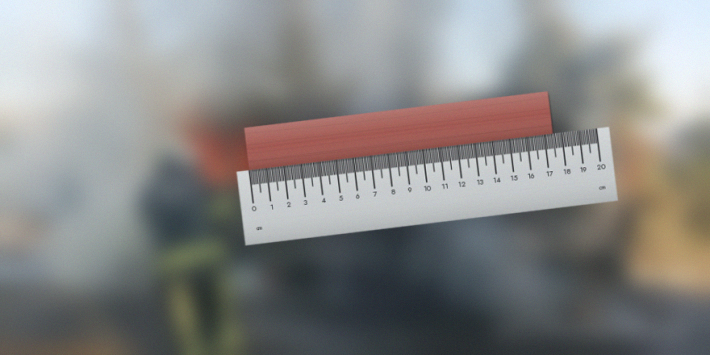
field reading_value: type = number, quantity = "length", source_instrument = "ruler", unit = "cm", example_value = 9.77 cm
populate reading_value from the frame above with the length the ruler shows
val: 17.5 cm
